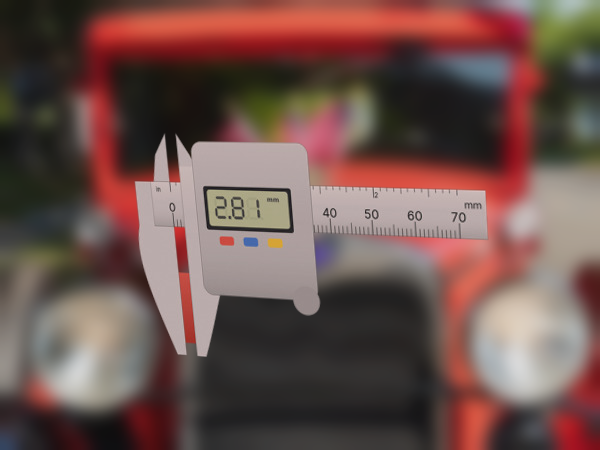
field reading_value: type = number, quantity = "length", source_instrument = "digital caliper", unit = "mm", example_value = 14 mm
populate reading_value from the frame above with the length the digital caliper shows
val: 2.81 mm
